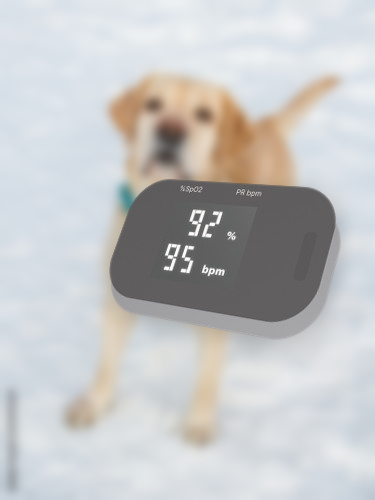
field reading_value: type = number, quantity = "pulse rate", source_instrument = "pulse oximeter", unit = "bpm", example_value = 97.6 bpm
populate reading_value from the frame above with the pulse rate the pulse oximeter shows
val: 95 bpm
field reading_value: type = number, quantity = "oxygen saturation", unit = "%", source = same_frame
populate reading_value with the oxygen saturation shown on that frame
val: 92 %
